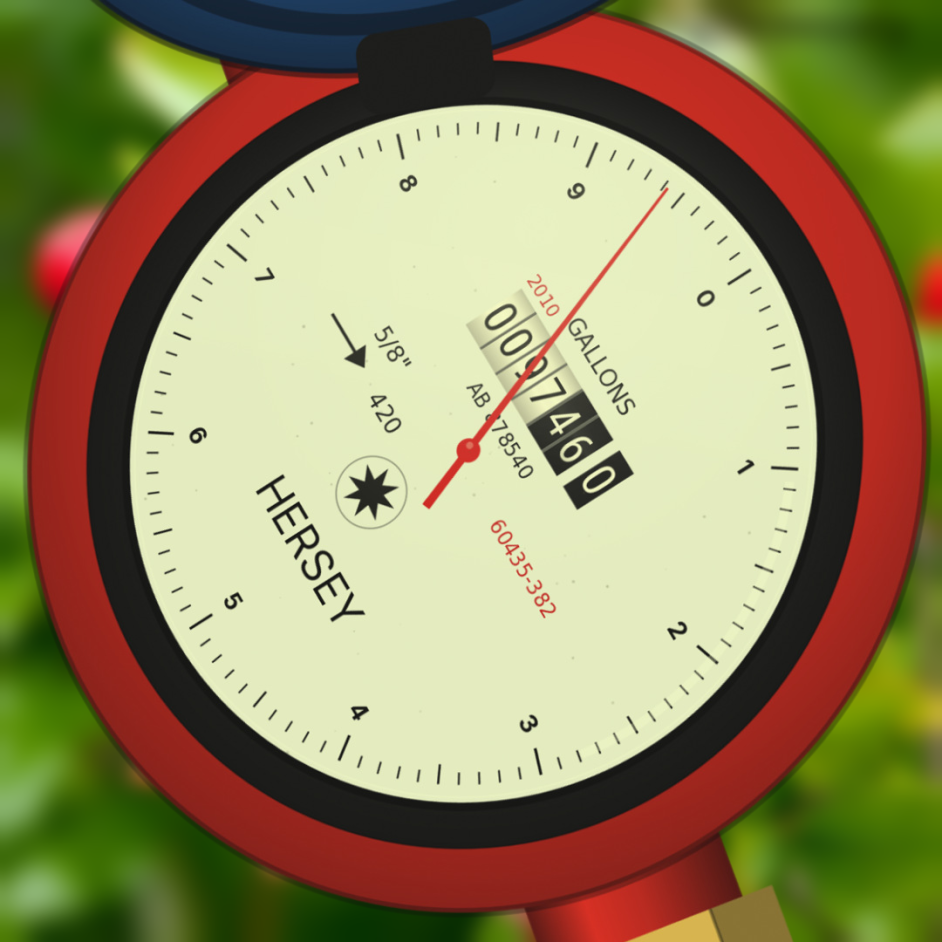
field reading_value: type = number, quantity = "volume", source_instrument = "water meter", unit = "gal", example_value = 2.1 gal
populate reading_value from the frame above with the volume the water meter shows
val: 97459.4 gal
